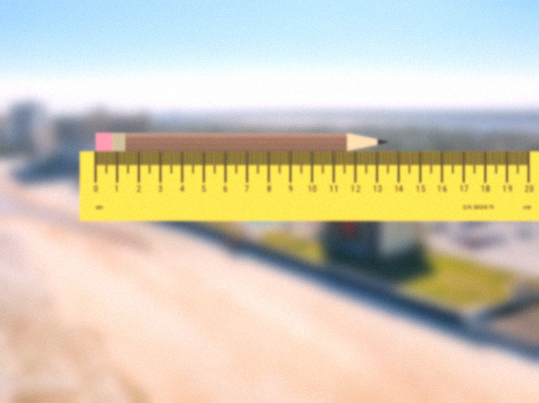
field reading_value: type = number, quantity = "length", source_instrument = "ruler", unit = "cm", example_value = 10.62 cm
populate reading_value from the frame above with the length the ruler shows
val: 13.5 cm
